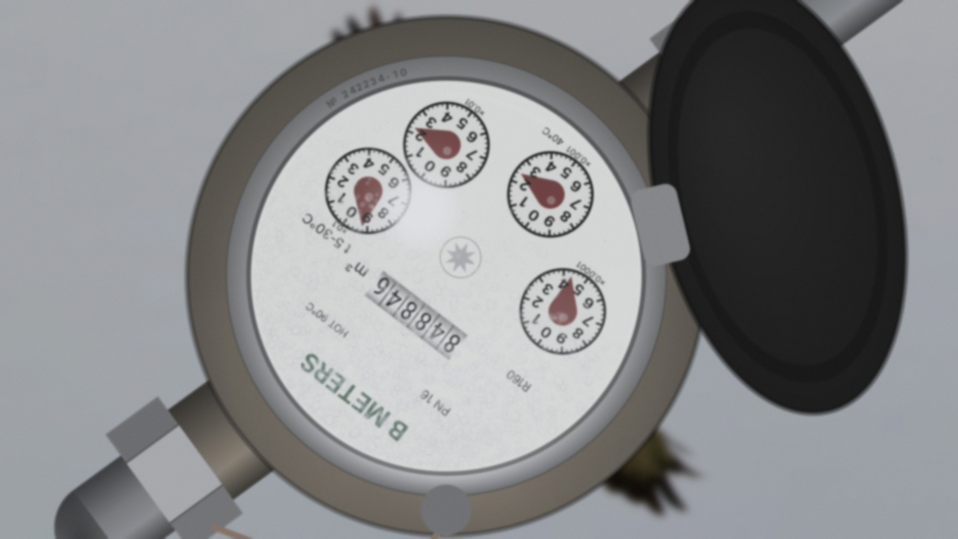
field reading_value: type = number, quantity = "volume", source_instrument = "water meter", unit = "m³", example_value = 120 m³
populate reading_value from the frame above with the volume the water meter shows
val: 848845.9224 m³
